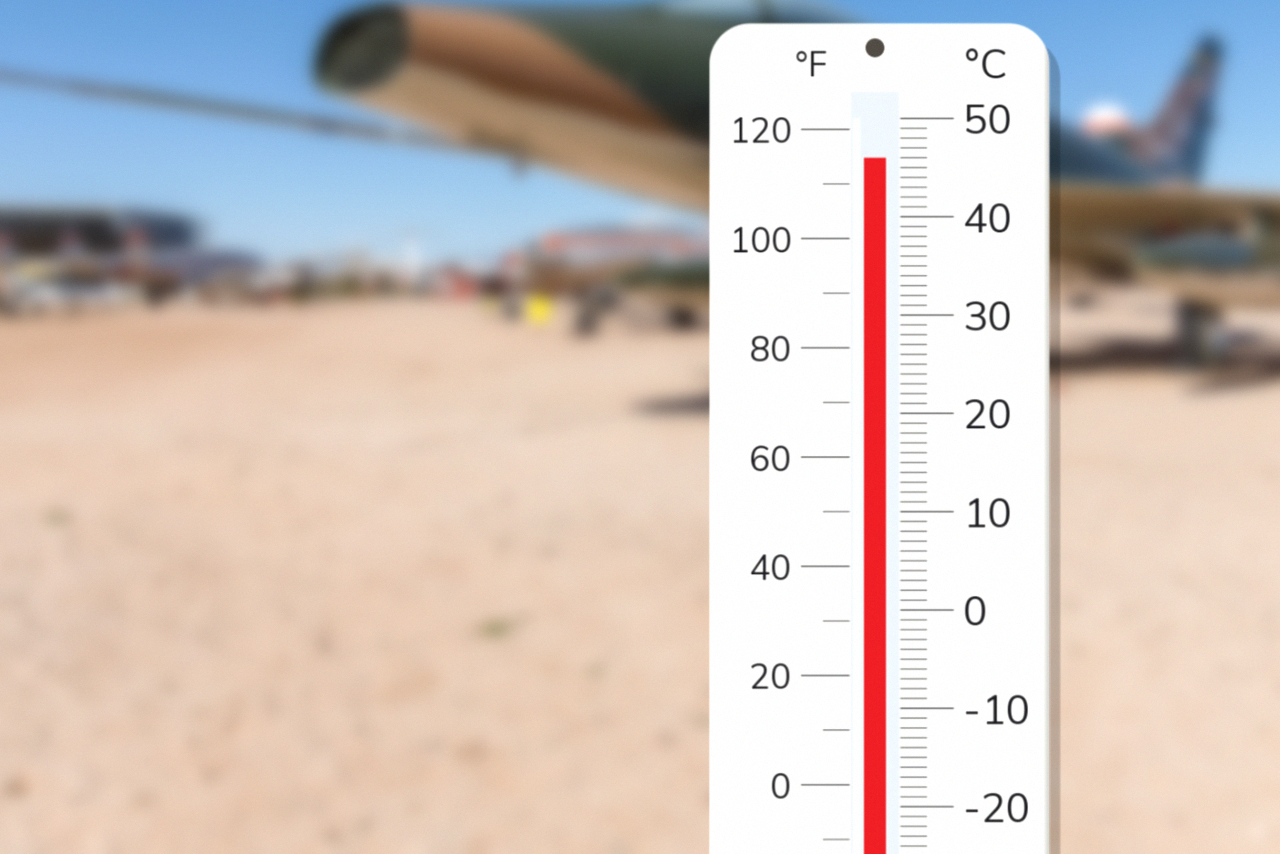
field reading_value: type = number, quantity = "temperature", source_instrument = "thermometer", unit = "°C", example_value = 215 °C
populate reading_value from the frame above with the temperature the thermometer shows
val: 46 °C
